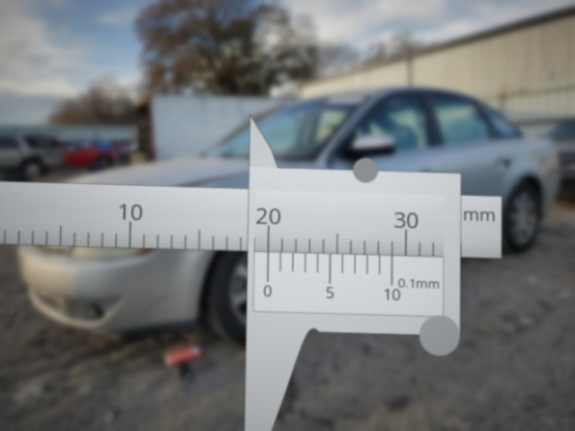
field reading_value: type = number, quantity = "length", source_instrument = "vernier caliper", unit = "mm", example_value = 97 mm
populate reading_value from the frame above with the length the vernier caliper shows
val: 20.0 mm
